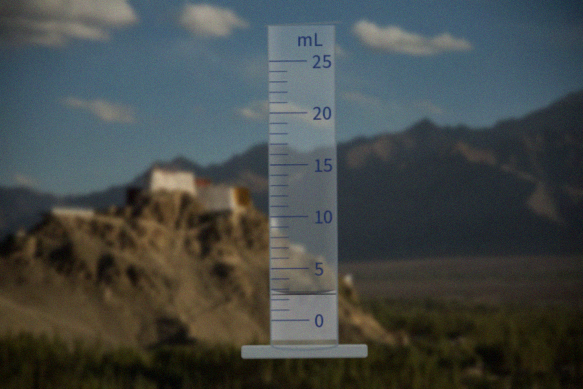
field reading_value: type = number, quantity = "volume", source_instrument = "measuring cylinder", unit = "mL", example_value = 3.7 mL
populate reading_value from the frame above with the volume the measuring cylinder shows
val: 2.5 mL
